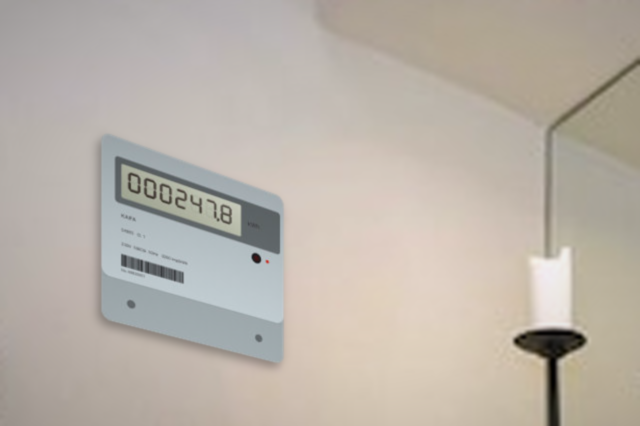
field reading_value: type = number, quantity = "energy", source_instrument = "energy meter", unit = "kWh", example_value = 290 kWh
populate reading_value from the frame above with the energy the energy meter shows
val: 247.8 kWh
